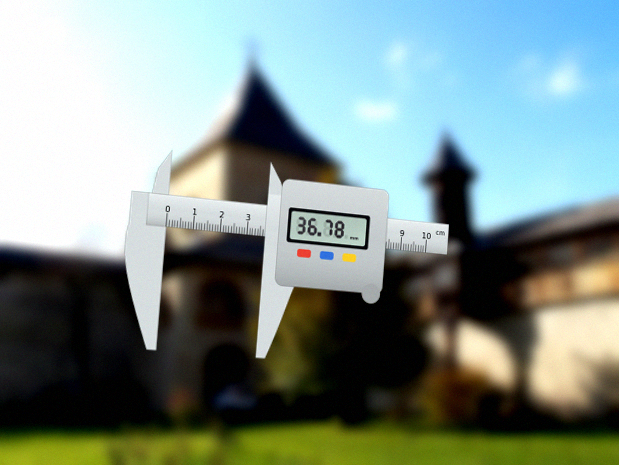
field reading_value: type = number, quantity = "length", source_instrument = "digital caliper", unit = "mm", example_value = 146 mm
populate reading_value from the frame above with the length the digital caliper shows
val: 36.78 mm
